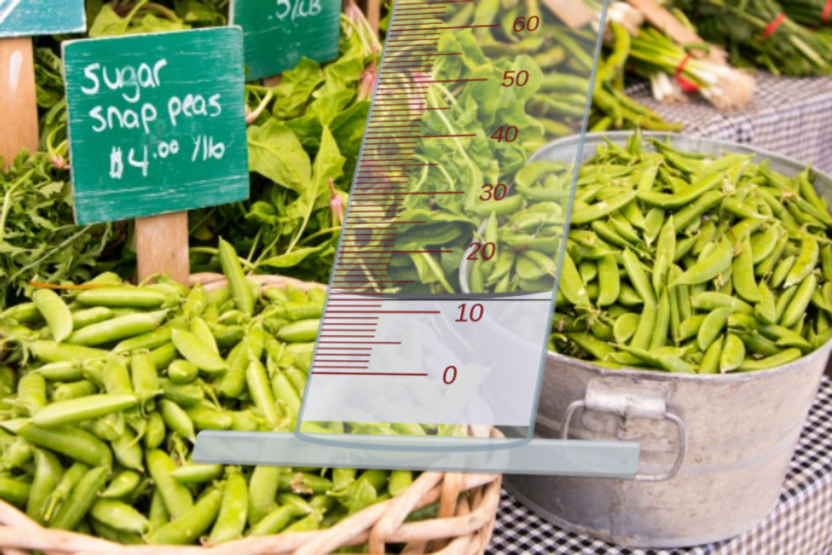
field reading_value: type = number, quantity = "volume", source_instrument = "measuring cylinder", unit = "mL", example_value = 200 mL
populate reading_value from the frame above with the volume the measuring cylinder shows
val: 12 mL
